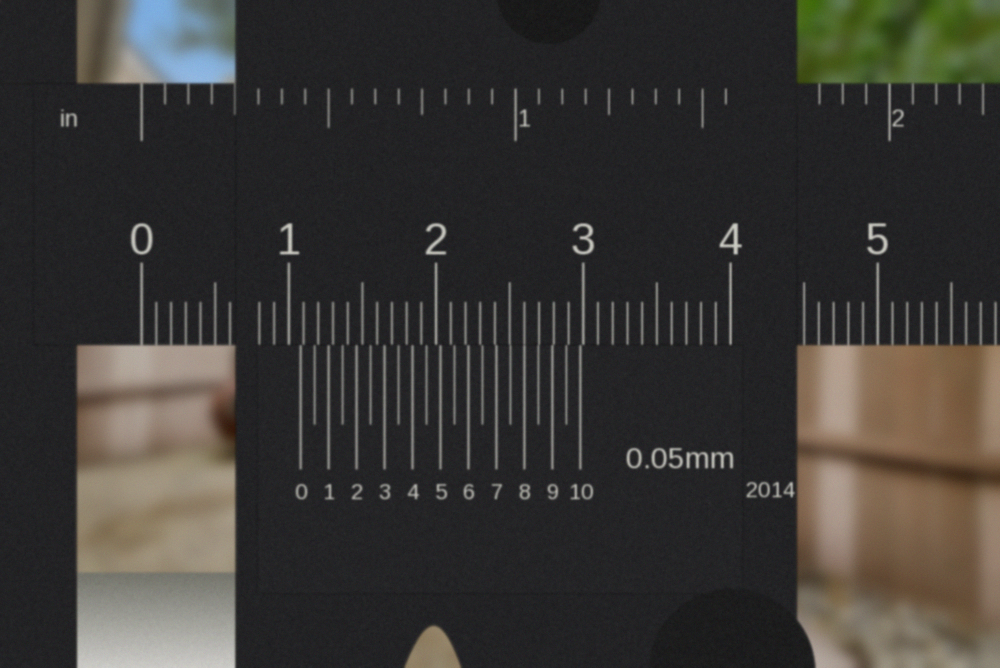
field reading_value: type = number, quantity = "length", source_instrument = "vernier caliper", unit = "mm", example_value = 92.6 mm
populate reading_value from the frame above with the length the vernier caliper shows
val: 10.8 mm
